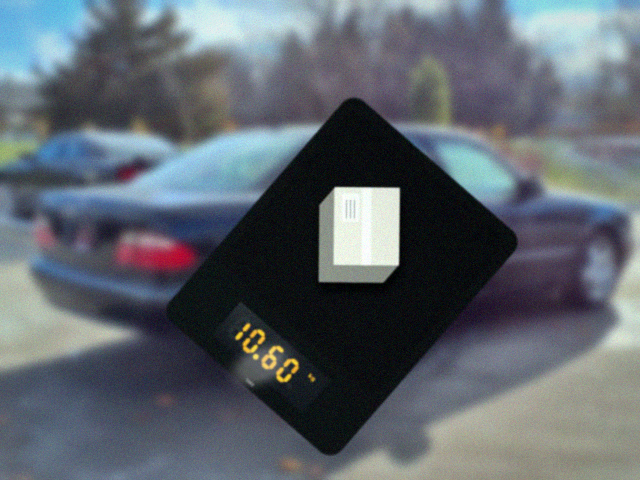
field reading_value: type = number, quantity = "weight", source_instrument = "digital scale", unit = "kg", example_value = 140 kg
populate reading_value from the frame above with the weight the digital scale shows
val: 10.60 kg
